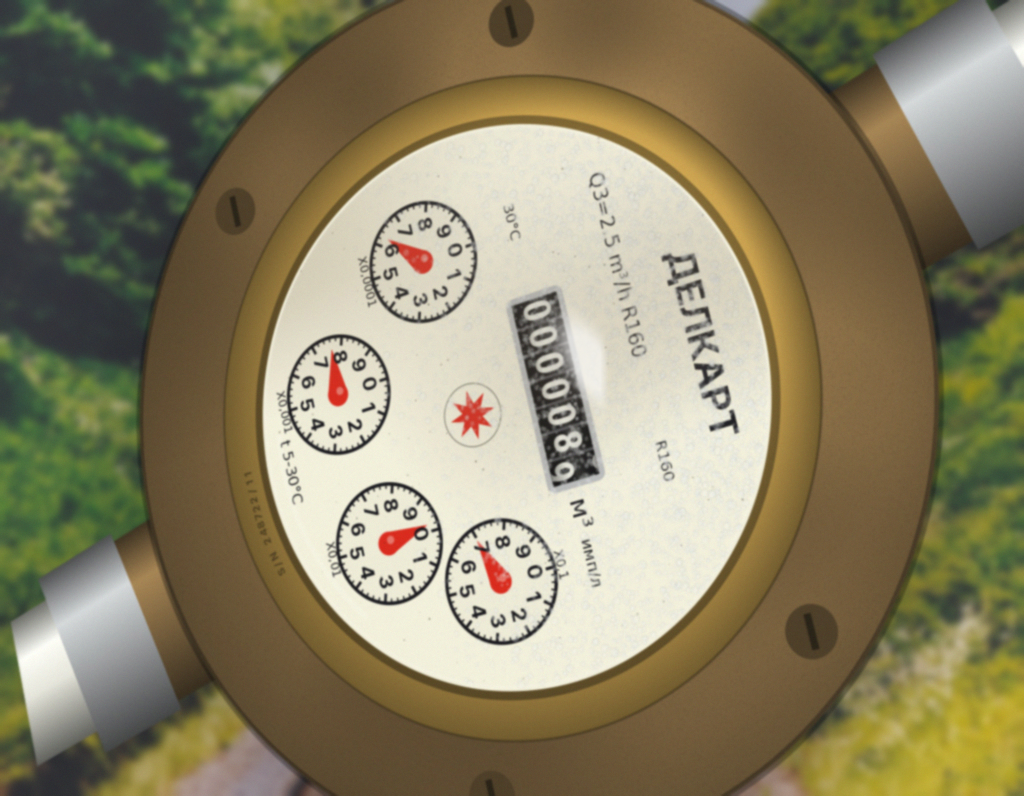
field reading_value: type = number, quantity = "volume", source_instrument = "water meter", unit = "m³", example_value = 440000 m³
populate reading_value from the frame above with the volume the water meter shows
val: 88.6976 m³
